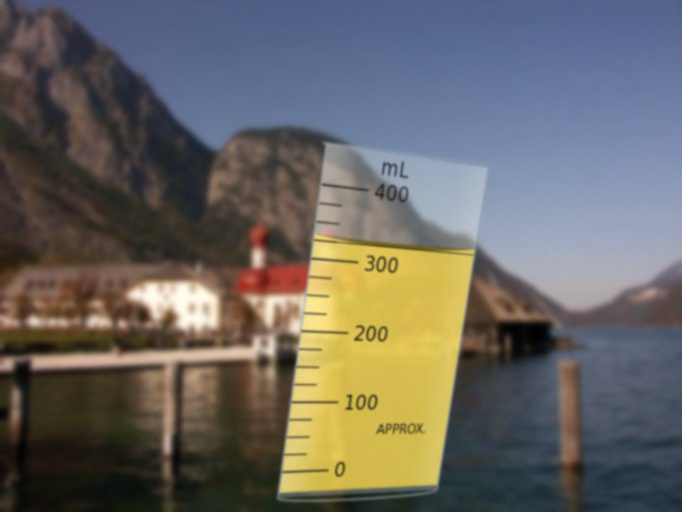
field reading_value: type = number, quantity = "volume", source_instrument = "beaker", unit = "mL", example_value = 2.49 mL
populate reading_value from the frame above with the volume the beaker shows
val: 325 mL
